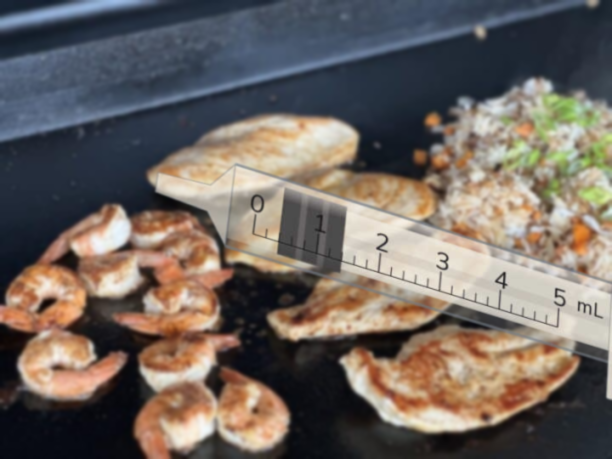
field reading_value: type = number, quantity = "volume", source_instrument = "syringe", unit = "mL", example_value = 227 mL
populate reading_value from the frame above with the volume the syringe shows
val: 0.4 mL
